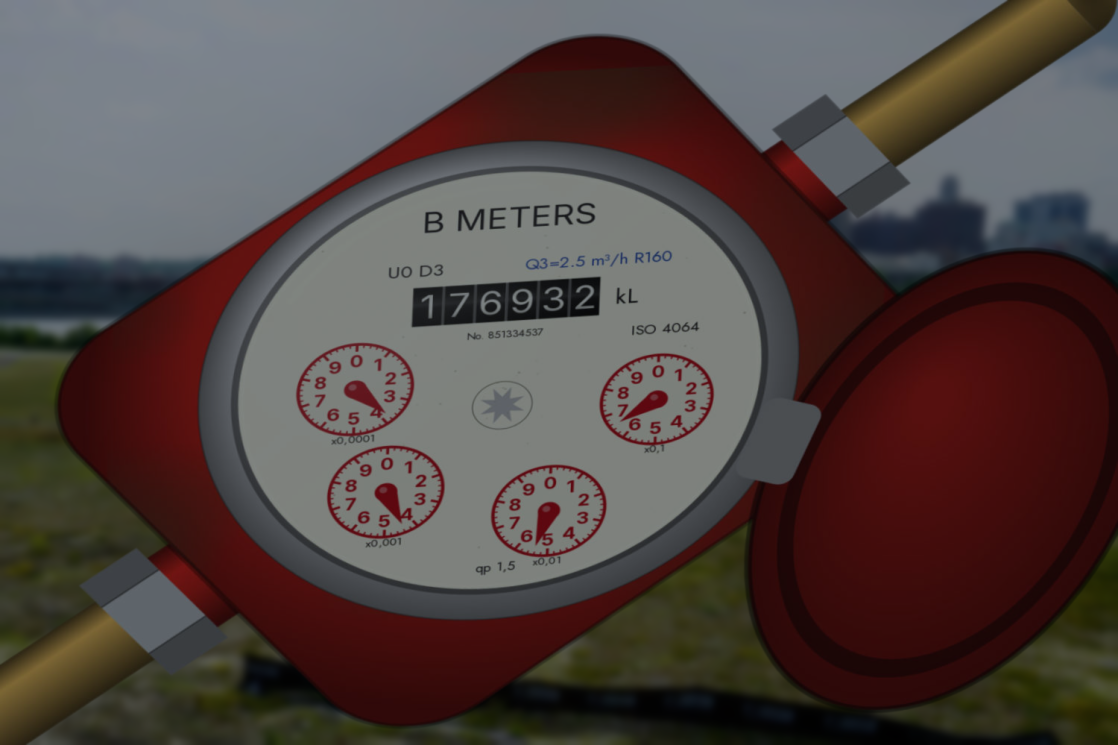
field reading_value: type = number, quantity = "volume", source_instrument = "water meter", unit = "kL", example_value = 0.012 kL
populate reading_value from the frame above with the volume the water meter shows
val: 176932.6543 kL
